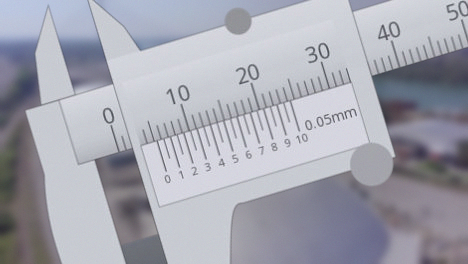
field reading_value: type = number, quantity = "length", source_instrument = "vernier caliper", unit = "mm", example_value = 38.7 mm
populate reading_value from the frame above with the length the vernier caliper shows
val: 5.4 mm
